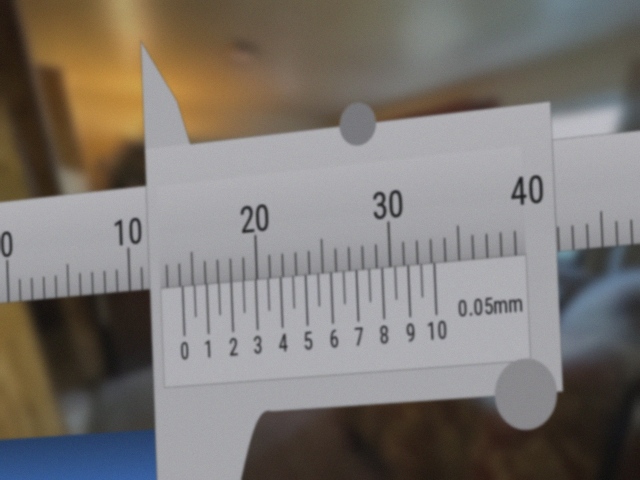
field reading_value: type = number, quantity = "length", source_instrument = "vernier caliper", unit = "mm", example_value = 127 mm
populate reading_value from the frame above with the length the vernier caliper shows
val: 14.2 mm
